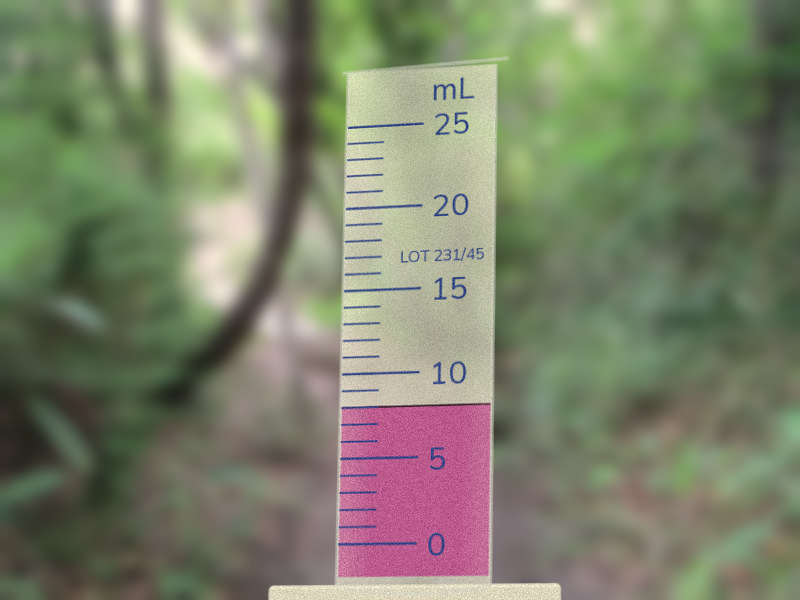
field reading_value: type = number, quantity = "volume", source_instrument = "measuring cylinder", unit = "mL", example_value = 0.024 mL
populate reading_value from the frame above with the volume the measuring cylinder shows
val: 8 mL
